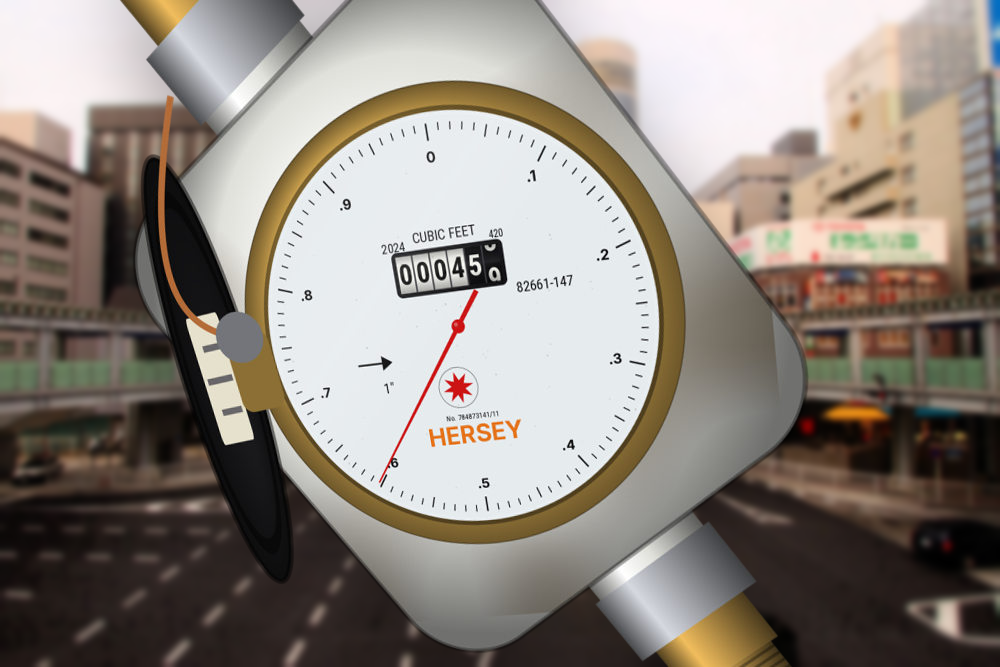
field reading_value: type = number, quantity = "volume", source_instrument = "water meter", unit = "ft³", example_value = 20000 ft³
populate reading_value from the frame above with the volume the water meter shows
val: 458.60 ft³
